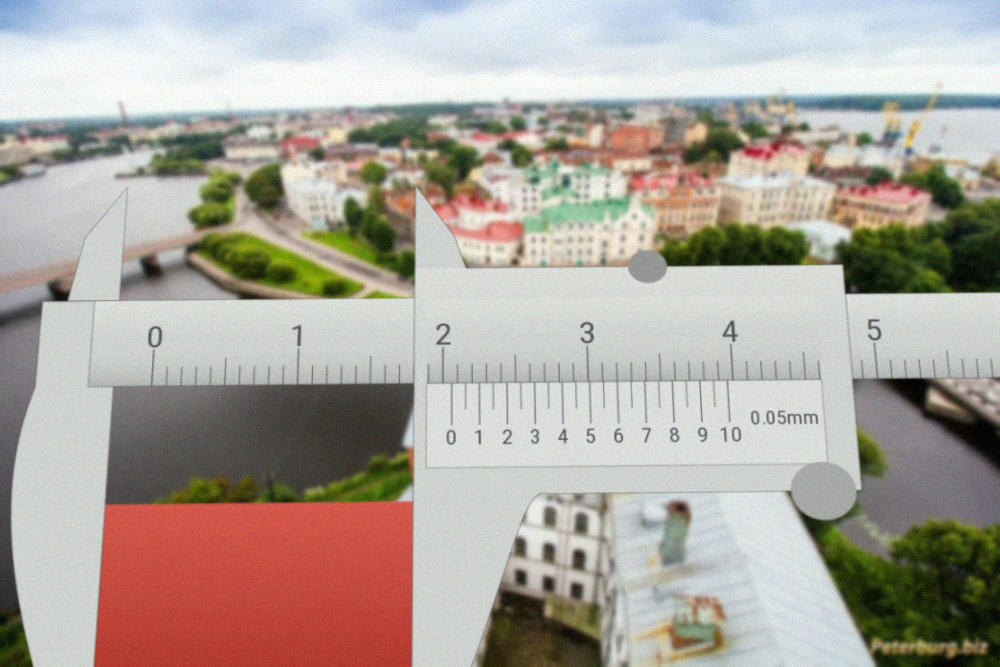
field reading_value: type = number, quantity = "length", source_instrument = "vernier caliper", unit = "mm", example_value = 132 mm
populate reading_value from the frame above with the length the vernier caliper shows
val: 20.6 mm
